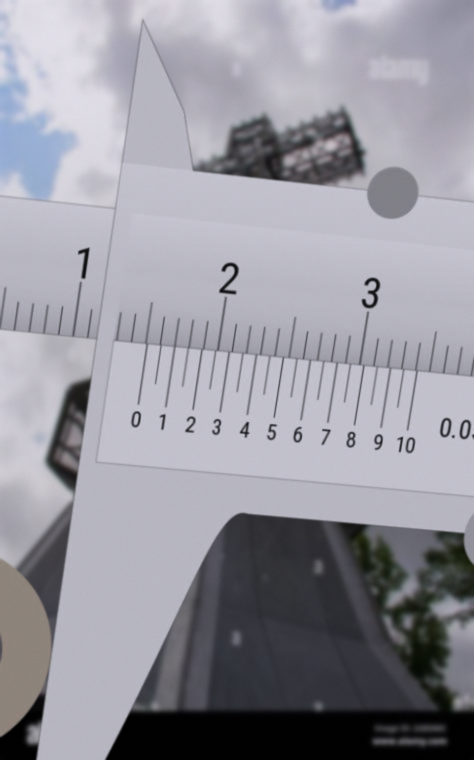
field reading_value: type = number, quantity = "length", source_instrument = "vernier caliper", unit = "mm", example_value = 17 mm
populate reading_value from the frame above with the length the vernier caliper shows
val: 15.1 mm
